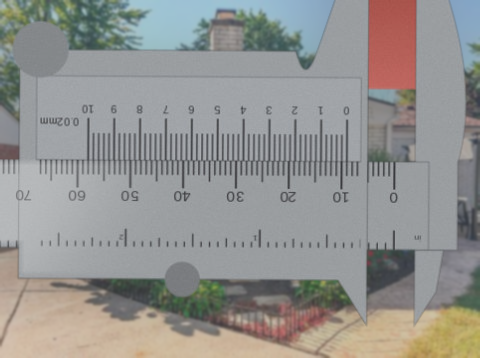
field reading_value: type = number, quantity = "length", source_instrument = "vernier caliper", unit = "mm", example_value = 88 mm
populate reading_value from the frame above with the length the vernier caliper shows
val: 9.0 mm
